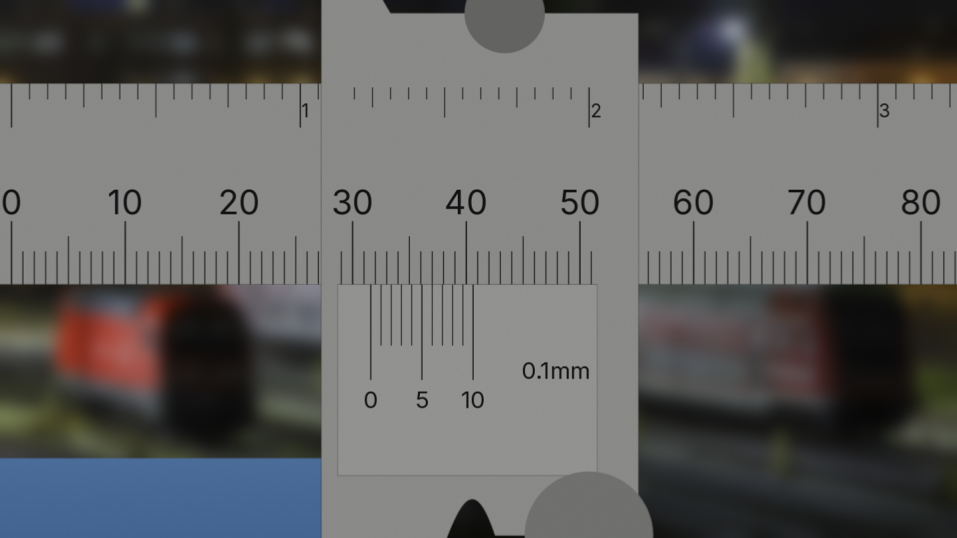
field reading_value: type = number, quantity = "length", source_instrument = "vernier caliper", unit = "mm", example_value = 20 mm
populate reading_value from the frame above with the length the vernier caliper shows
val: 31.6 mm
